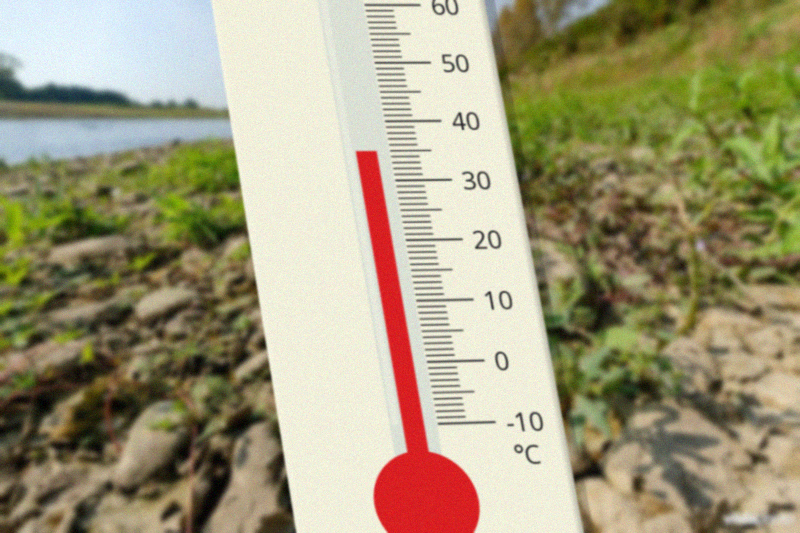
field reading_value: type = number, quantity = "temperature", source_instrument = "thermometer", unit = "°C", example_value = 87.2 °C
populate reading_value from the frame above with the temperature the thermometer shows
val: 35 °C
